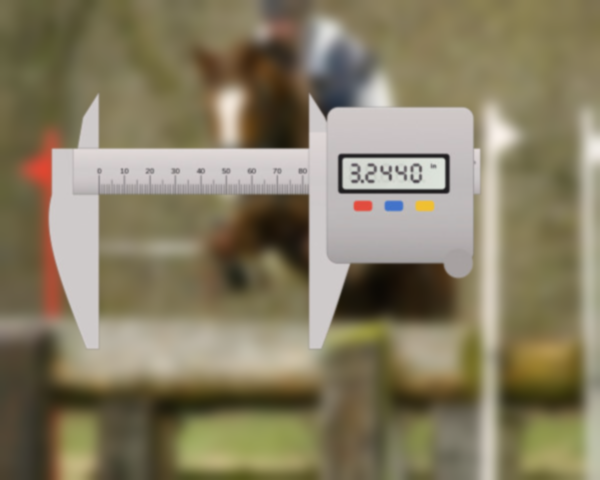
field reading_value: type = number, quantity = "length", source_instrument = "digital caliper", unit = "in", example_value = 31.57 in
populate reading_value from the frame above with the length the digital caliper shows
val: 3.2440 in
